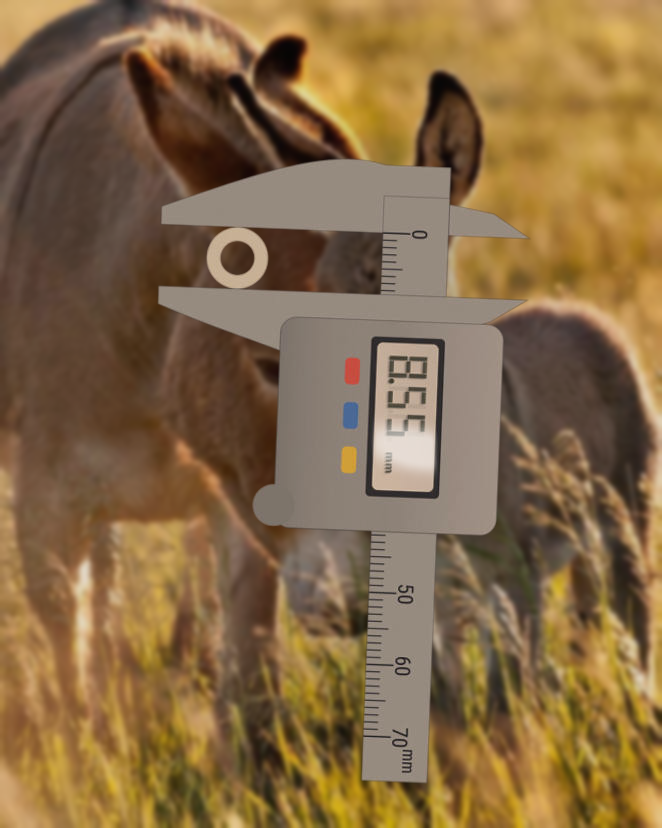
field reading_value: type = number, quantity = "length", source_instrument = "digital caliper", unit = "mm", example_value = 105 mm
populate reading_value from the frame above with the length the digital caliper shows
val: 8.55 mm
